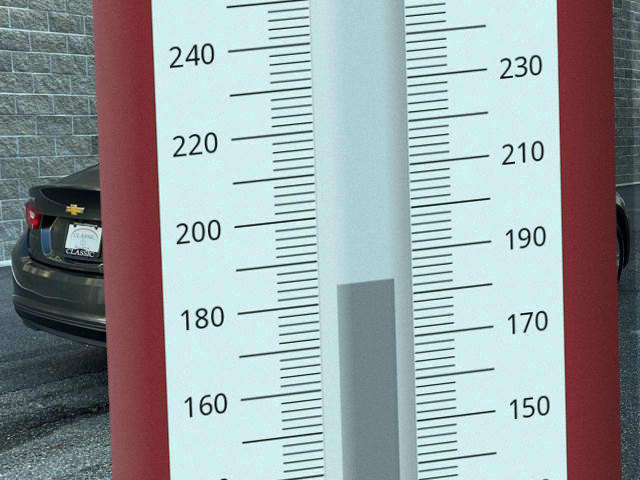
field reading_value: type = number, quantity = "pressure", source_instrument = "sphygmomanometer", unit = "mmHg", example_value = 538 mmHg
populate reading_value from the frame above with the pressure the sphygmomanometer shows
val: 184 mmHg
